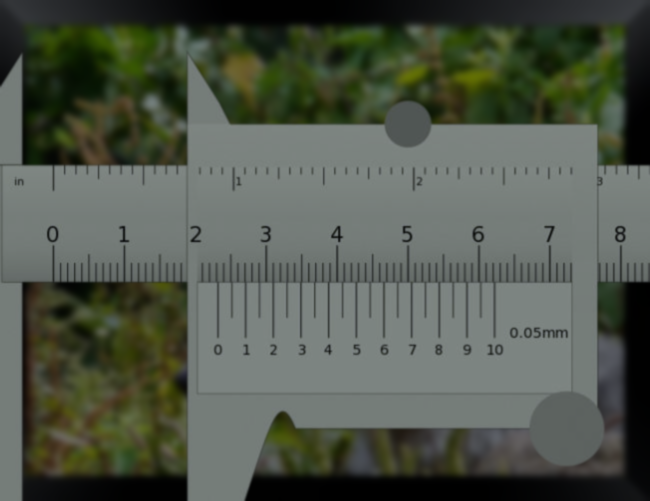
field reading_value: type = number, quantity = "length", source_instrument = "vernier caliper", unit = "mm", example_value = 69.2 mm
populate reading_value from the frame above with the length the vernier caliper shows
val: 23.2 mm
